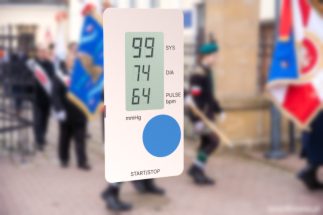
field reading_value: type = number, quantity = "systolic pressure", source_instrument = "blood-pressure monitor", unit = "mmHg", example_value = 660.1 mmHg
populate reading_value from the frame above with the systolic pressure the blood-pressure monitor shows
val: 99 mmHg
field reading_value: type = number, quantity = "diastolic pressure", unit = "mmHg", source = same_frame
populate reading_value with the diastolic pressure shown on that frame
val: 74 mmHg
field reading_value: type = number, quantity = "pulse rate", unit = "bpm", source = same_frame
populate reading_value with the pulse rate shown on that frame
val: 64 bpm
